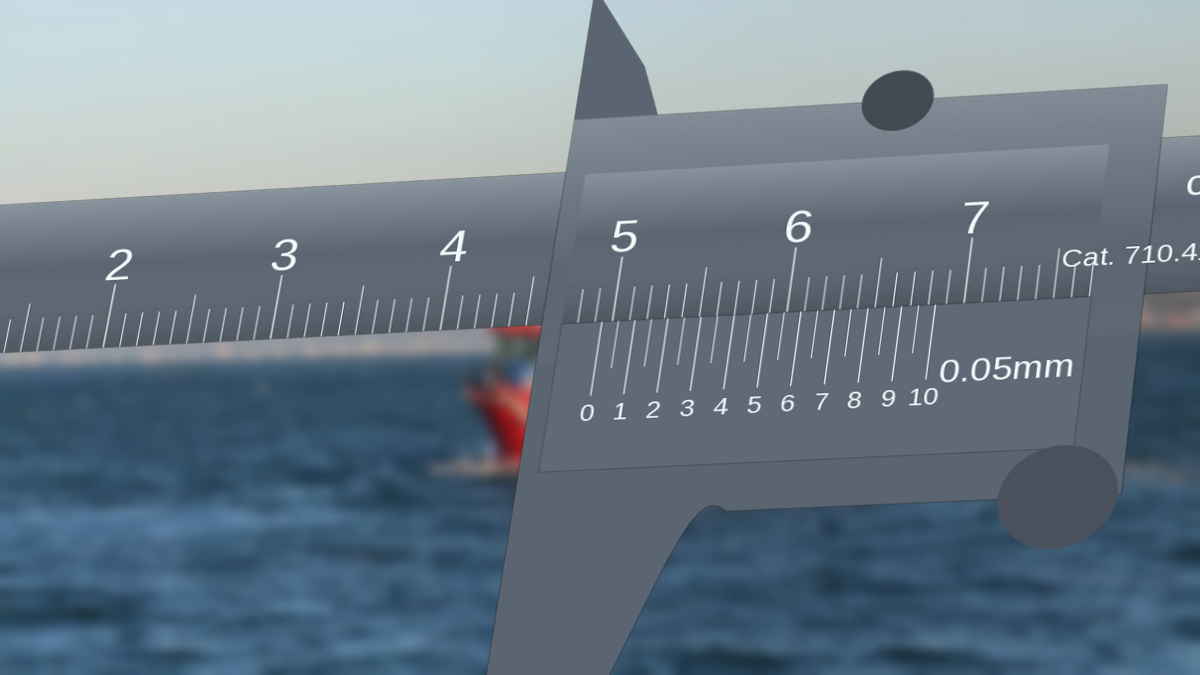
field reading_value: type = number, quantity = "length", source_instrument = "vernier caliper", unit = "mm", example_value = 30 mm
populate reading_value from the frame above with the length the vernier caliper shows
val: 49.4 mm
